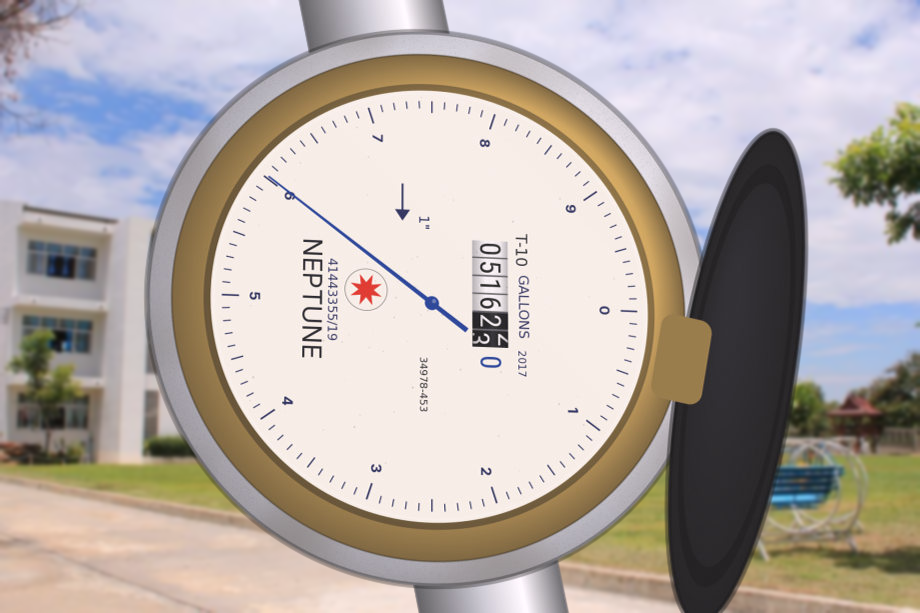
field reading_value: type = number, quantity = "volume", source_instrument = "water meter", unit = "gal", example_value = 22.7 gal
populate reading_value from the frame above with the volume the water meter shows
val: 516226.0 gal
